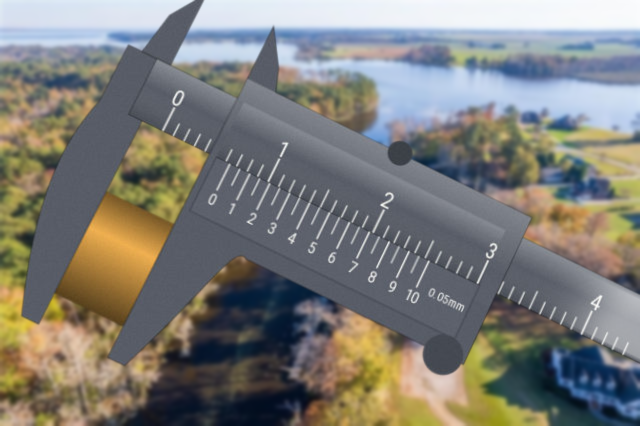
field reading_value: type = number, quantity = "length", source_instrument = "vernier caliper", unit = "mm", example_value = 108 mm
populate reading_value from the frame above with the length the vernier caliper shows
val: 6.4 mm
